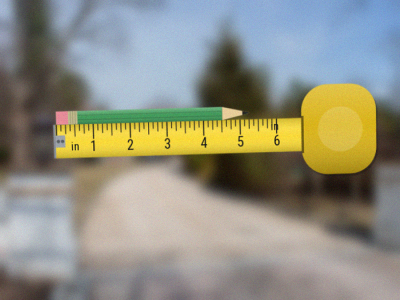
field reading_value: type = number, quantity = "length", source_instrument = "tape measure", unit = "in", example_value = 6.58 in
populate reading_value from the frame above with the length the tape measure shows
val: 5.25 in
